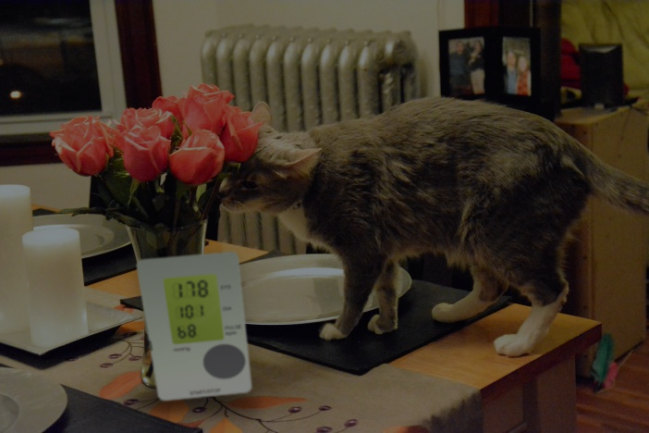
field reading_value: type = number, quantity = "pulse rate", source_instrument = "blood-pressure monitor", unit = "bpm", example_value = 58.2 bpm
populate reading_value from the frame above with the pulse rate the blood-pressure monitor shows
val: 68 bpm
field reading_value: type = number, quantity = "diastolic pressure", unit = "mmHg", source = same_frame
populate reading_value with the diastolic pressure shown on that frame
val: 101 mmHg
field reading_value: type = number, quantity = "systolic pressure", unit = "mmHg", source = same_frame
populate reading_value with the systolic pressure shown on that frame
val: 178 mmHg
